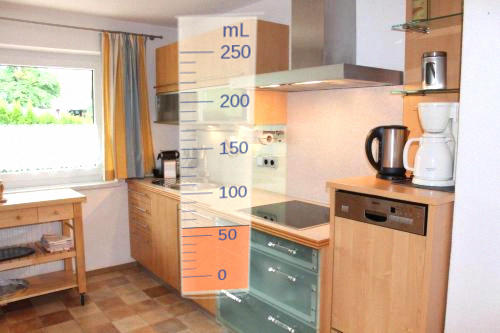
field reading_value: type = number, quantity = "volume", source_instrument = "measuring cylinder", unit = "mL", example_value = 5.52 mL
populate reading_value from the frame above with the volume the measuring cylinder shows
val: 60 mL
